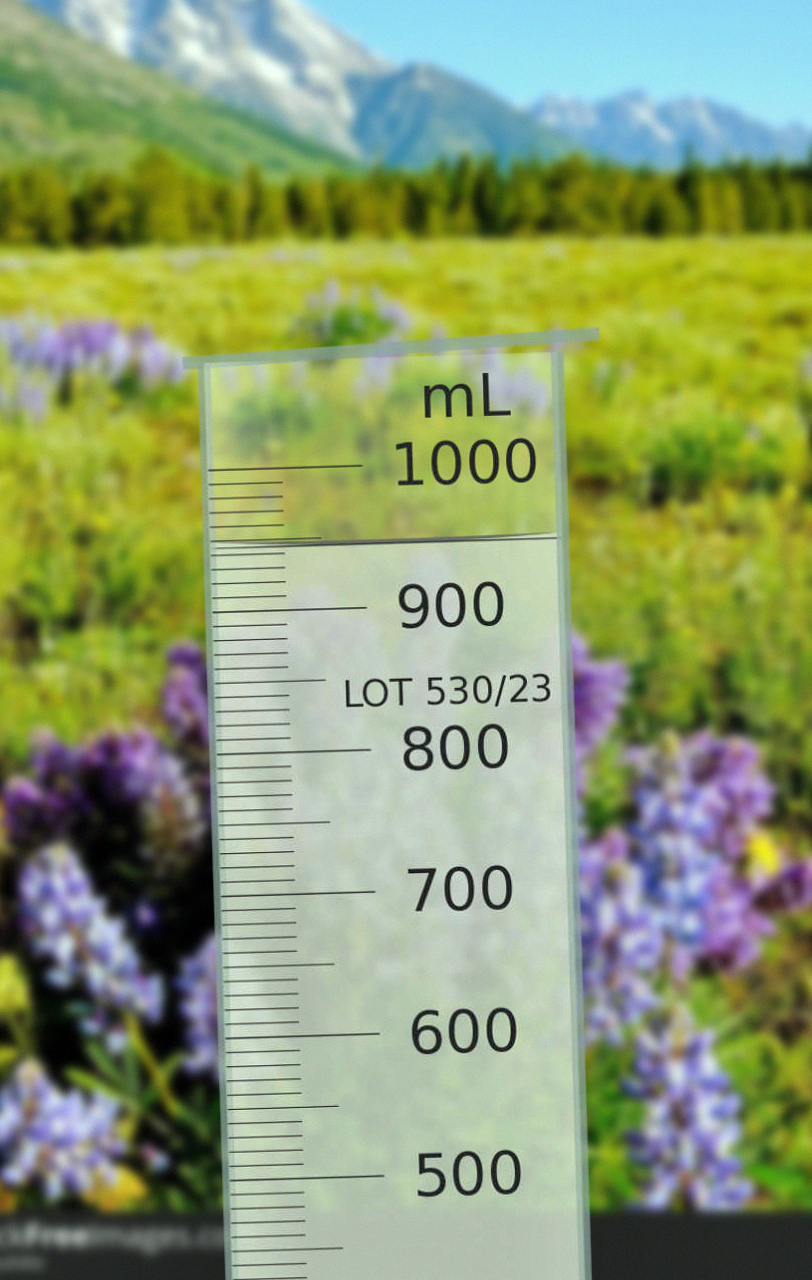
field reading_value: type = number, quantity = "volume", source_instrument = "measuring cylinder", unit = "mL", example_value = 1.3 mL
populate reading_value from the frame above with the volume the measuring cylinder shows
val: 945 mL
